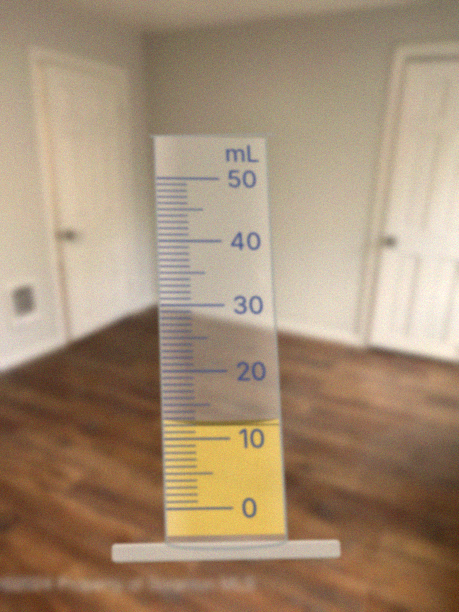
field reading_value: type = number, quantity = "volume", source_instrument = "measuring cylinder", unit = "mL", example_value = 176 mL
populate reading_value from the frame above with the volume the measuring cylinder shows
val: 12 mL
